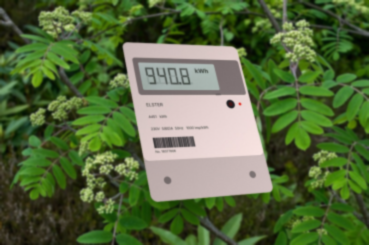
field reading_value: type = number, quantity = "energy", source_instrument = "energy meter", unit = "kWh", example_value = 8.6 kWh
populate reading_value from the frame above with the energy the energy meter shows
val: 940.8 kWh
